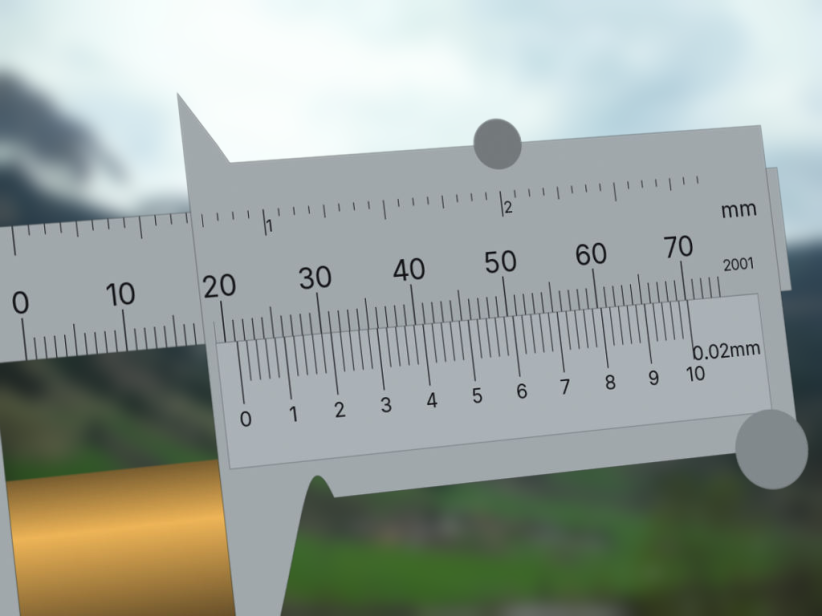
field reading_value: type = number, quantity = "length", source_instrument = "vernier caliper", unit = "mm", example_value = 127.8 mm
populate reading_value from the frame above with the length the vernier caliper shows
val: 21.2 mm
